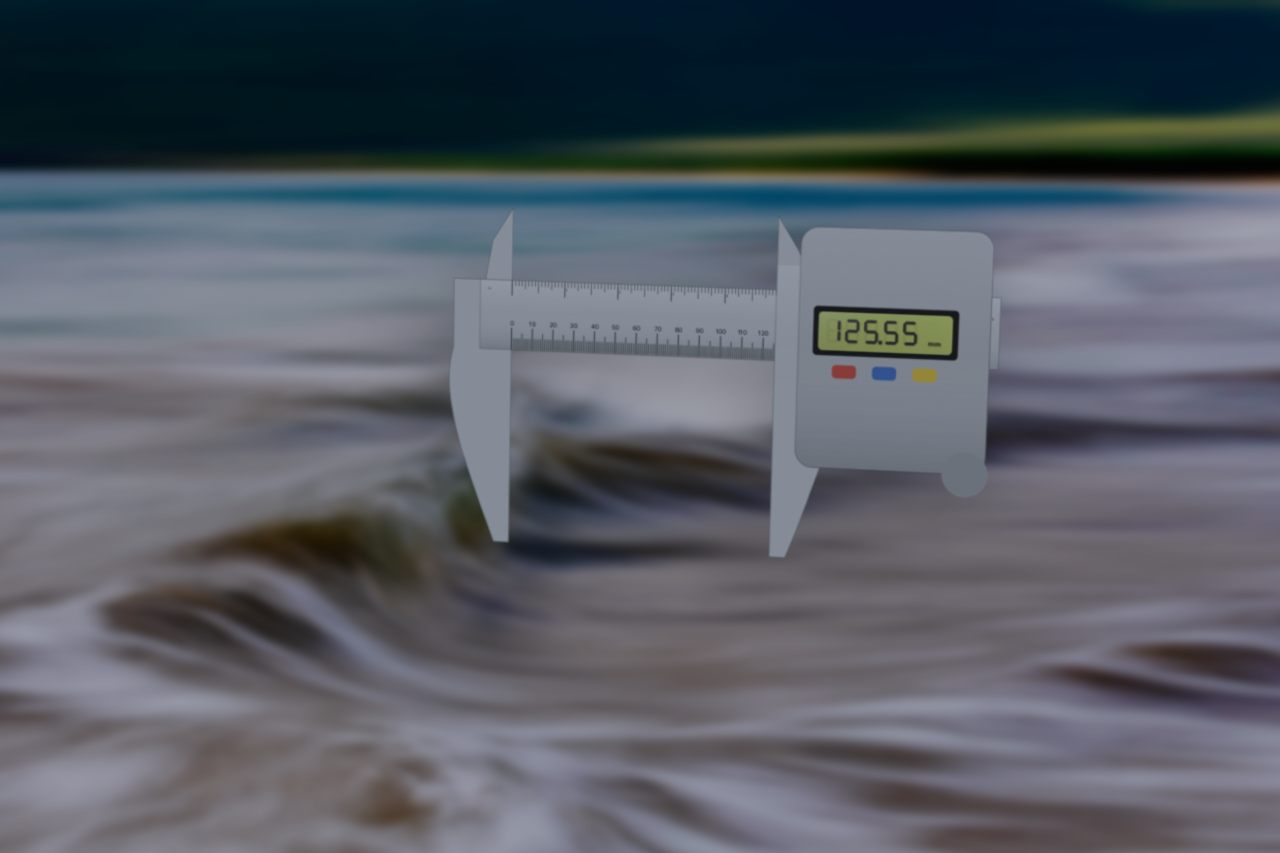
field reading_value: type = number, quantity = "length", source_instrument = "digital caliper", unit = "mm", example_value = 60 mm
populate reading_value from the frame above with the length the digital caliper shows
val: 125.55 mm
